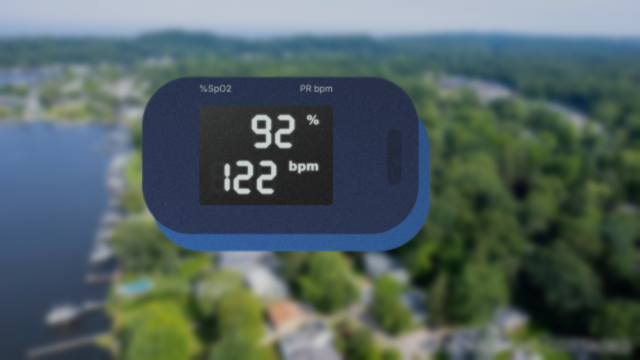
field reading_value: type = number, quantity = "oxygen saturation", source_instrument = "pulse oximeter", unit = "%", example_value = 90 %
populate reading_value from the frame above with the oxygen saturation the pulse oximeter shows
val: 92 %
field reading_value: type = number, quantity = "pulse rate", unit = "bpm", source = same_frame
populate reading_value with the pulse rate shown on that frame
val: 122 bpm
